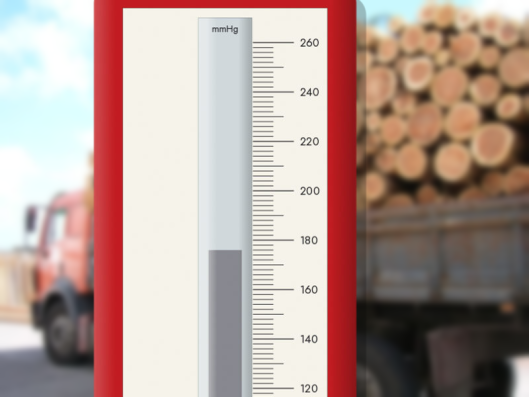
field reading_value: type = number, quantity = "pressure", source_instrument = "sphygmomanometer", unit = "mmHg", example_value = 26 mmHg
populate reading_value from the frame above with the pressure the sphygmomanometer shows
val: 176 mmHg
